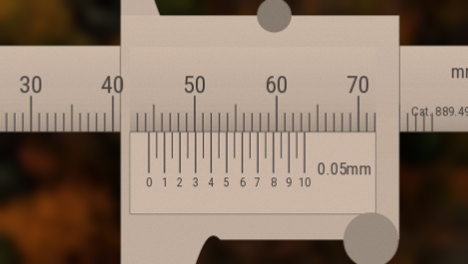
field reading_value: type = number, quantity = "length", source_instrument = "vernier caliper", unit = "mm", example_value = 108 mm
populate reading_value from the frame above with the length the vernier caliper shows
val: 44.4 mm
